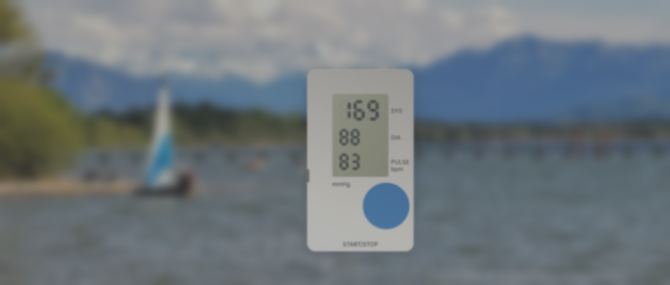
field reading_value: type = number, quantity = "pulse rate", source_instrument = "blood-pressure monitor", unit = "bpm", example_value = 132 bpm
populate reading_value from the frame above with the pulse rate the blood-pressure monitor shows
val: 83 bpm
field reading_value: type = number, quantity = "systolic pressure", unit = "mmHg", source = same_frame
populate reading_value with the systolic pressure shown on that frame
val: 169 mmHg
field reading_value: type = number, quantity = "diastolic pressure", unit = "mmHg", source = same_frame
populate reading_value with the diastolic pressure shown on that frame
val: 88 mmHg
